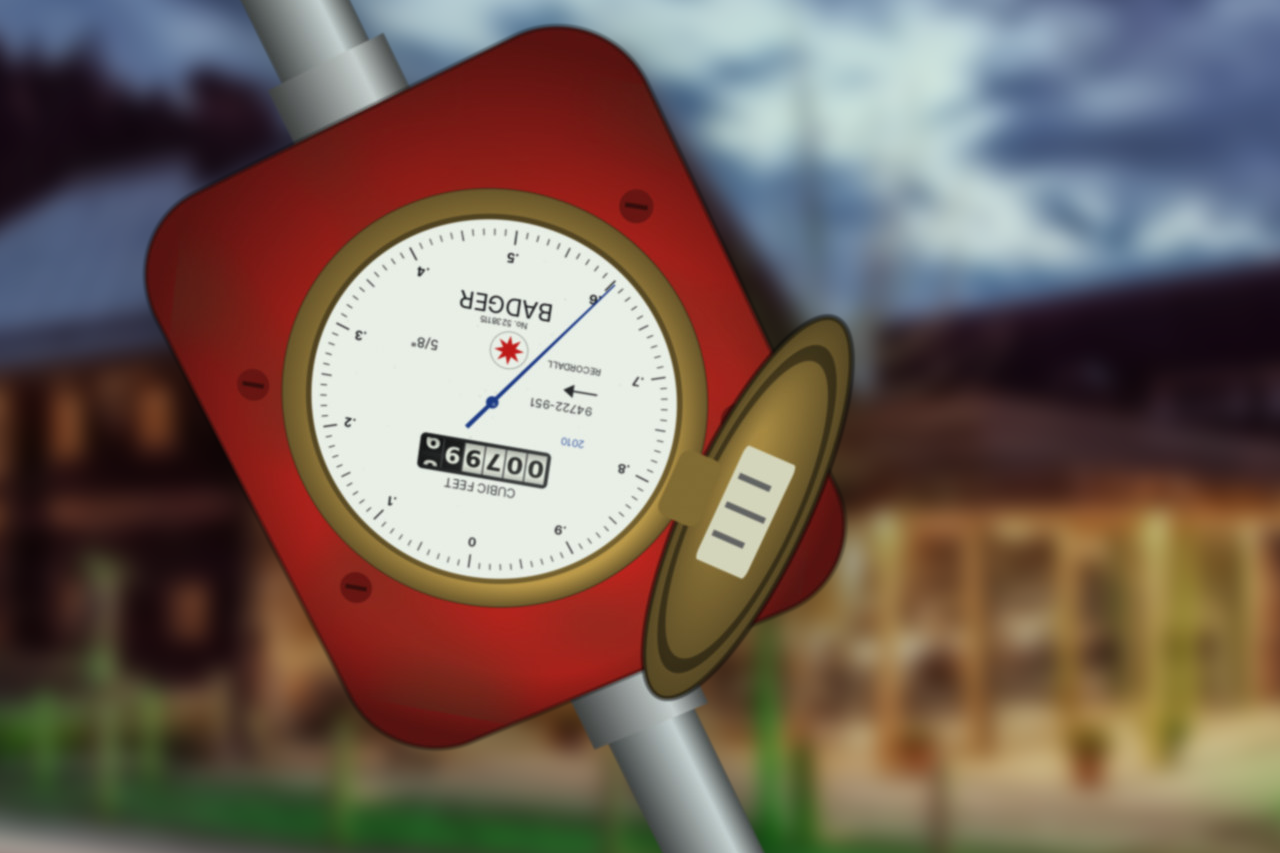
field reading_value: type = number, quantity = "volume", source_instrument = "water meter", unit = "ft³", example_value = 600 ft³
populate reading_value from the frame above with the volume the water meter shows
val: 7998.60 ft³
